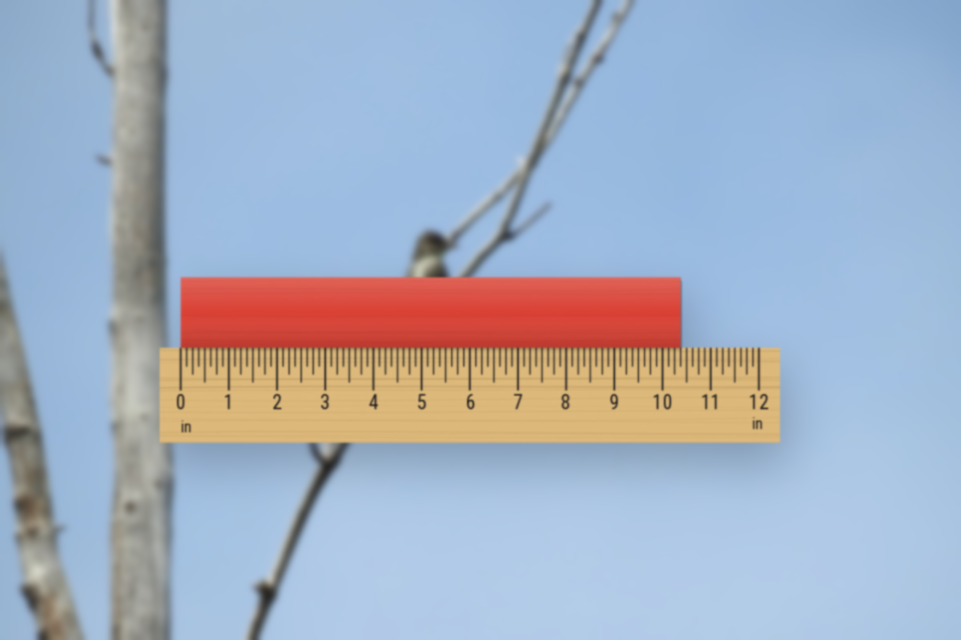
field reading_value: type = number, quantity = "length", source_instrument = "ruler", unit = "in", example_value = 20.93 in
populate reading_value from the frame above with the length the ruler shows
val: 10.375 in
